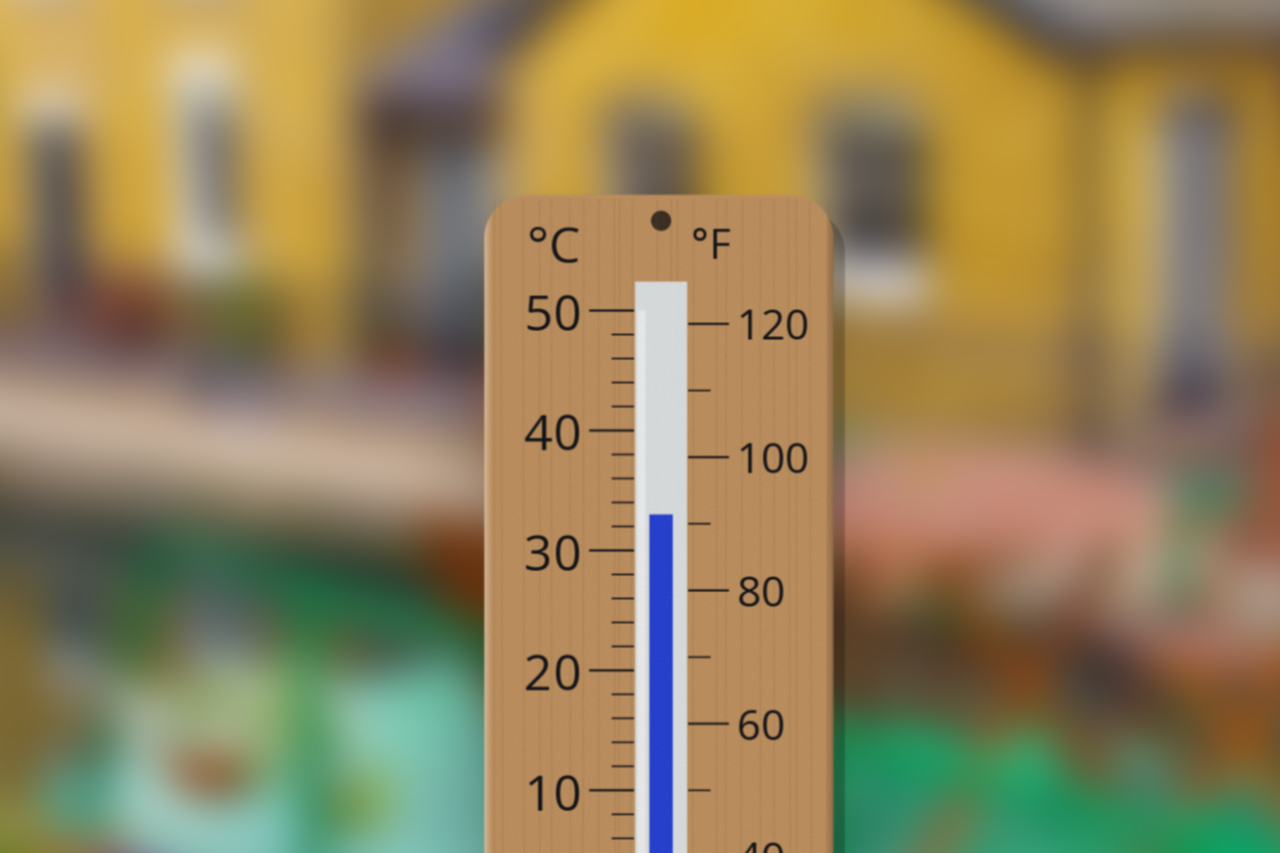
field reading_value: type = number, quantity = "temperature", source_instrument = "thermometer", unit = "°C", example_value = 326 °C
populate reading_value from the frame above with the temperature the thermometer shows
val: 33 °C
